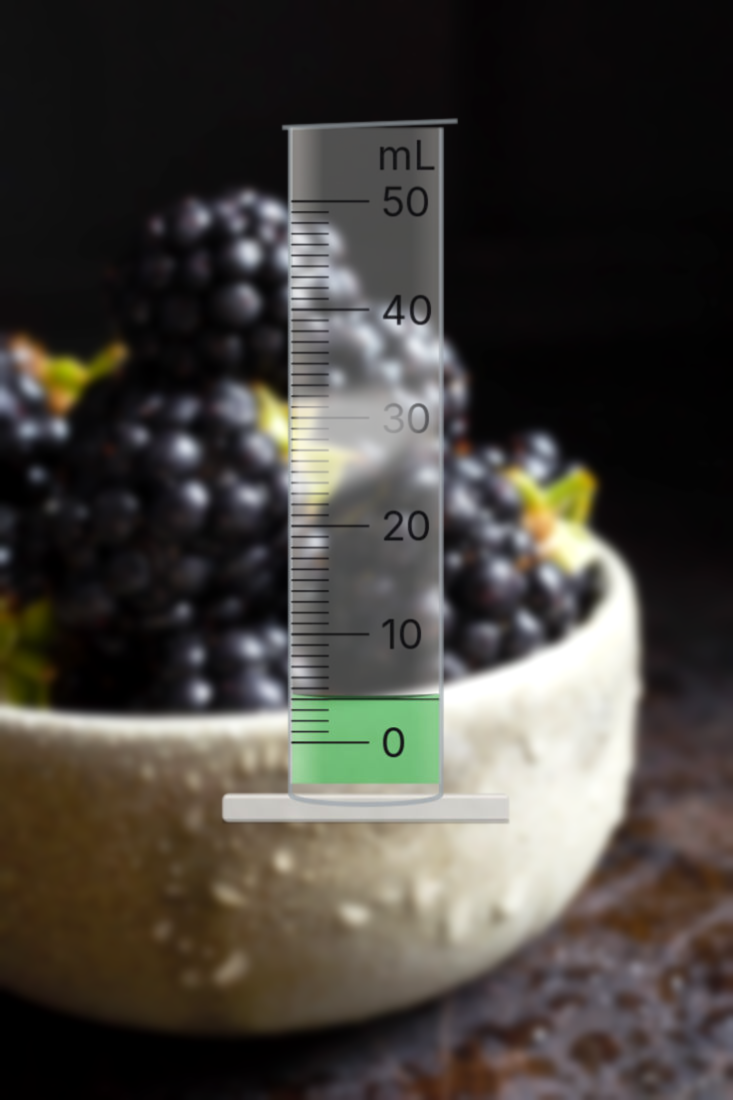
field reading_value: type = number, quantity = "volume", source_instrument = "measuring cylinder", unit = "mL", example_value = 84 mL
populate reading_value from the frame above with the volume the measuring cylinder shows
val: 4 mL
